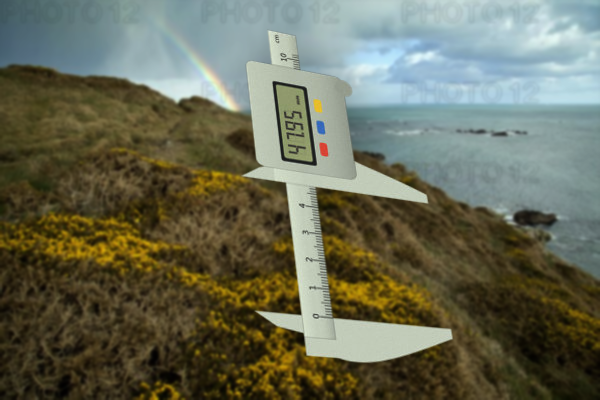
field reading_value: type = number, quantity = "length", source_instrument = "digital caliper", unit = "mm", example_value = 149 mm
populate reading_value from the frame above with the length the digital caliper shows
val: 47.95 mm
